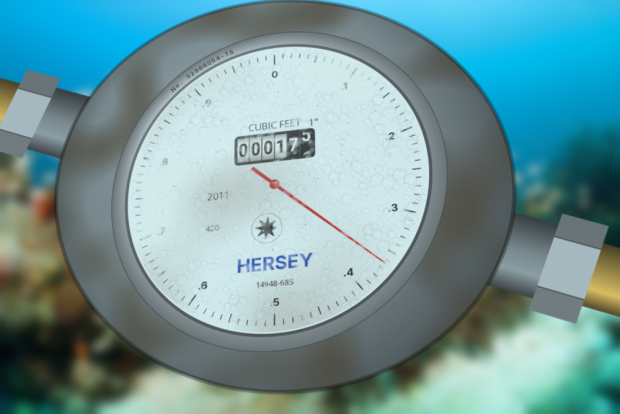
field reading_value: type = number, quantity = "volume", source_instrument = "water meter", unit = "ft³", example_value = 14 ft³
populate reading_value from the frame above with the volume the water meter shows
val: 175.36 ft³
